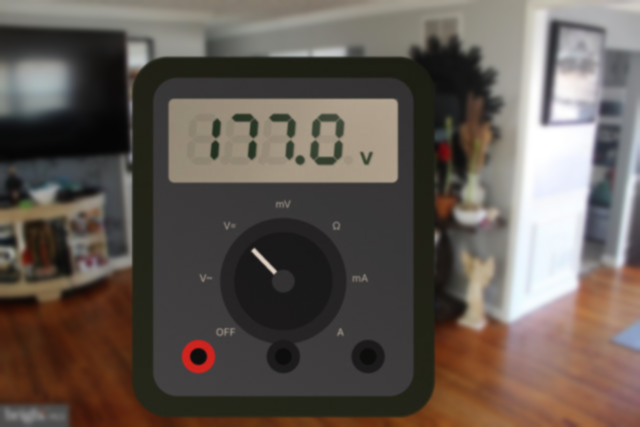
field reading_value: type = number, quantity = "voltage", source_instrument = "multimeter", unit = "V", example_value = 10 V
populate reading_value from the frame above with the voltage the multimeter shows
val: 177.0 V
